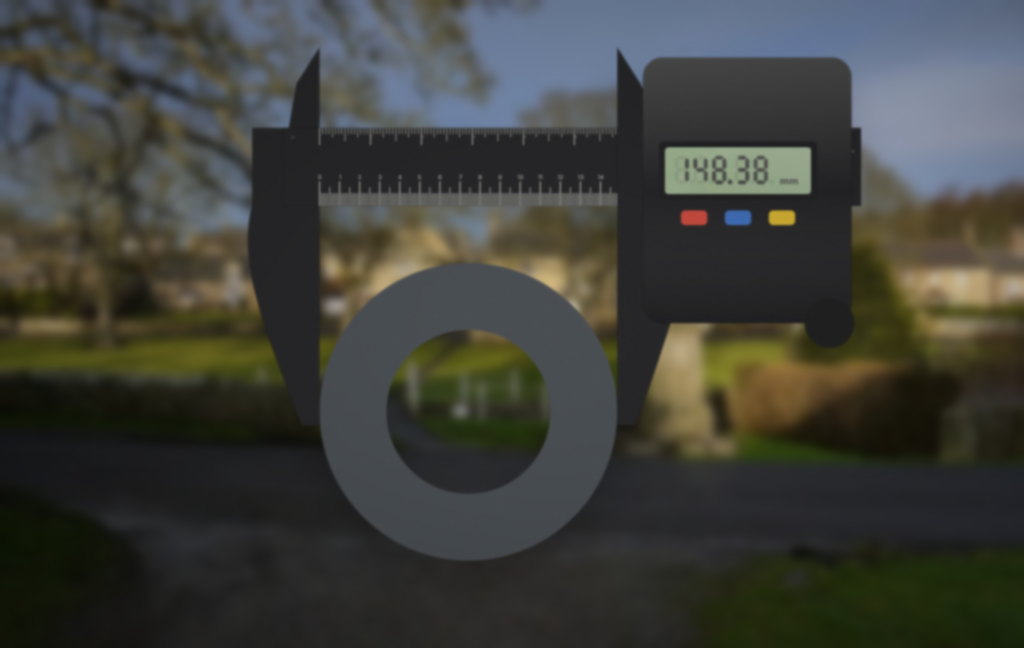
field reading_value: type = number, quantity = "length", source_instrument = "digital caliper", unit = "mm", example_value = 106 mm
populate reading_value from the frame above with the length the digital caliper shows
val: 148.38 mm
